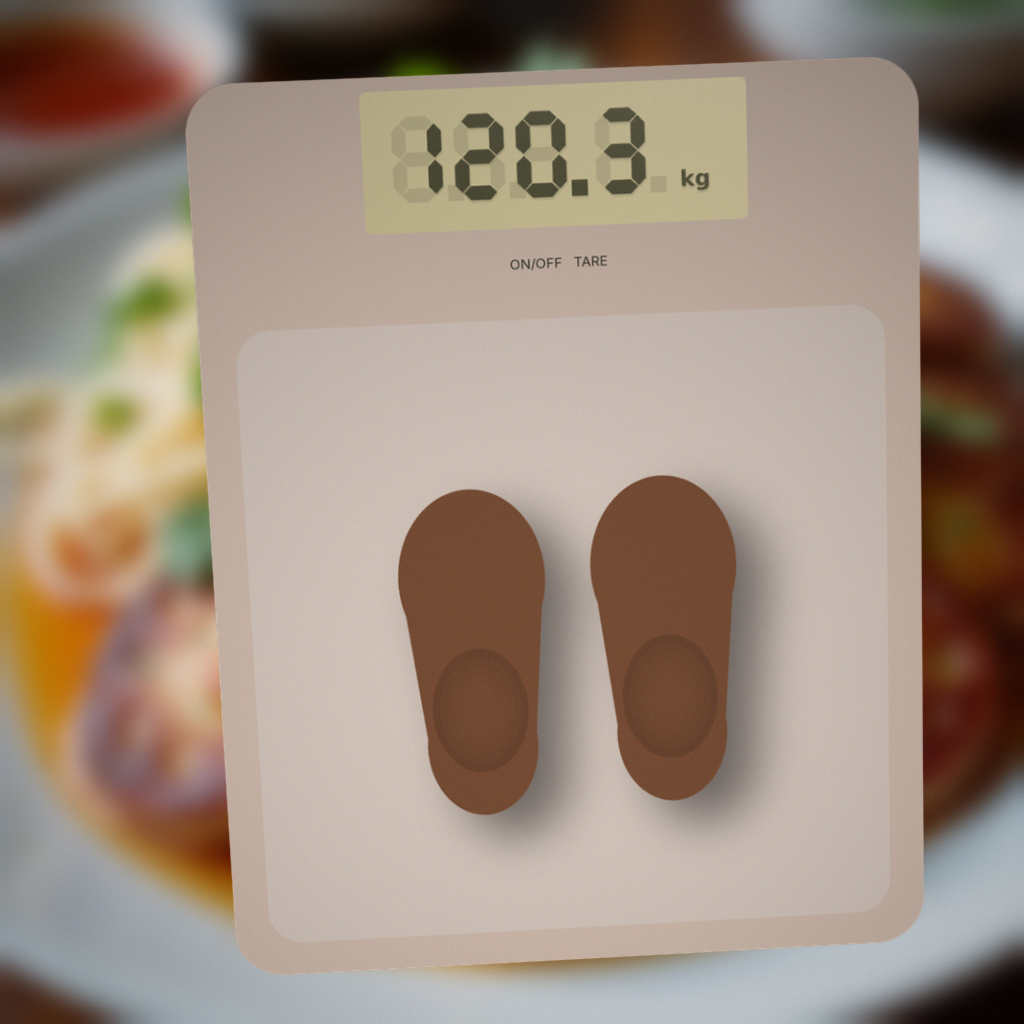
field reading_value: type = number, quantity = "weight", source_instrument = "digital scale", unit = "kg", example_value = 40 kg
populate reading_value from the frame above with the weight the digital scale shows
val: 120.3 kg
